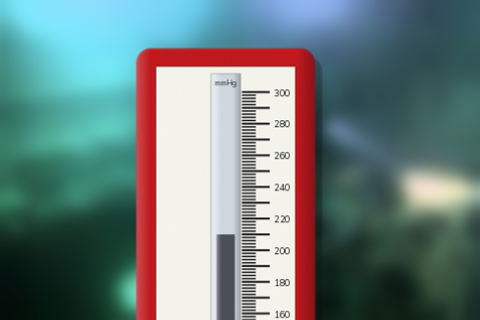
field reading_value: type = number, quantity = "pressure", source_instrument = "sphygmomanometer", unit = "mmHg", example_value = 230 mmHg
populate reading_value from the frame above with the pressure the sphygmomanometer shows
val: 210 mmHg
